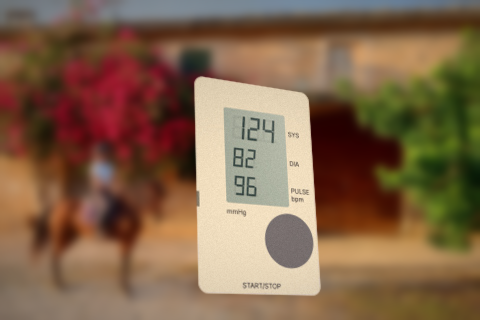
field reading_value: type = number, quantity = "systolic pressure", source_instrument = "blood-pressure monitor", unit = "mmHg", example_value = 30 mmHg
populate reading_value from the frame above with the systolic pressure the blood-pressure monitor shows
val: 124 mmHg
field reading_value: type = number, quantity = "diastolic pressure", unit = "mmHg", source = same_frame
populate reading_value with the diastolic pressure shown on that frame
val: 82 mmHg
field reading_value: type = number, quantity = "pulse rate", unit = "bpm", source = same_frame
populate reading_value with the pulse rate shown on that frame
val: 96 bpm
